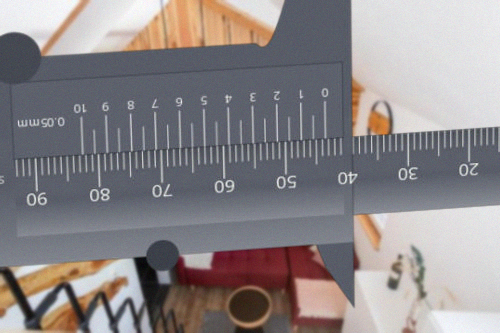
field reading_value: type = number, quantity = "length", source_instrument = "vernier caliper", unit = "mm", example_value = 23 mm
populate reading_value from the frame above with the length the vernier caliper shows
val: 43.5 mm
